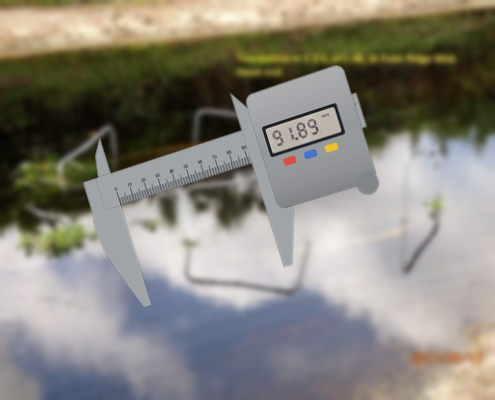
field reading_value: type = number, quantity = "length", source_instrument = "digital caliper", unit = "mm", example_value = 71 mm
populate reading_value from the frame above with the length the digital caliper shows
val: 91.89 mm
